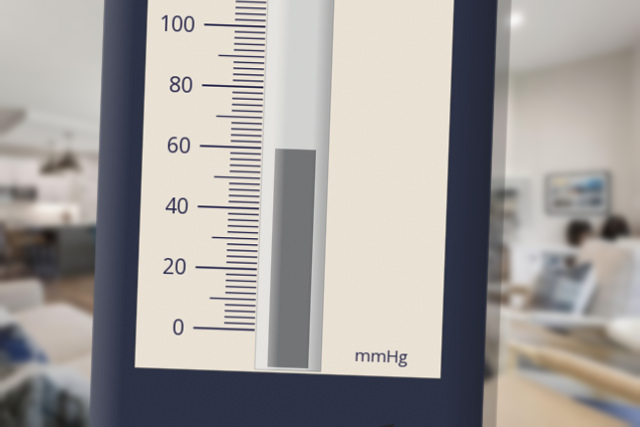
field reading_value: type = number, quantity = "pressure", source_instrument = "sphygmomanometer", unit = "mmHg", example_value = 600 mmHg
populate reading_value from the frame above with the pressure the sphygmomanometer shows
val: 60 mmHg
